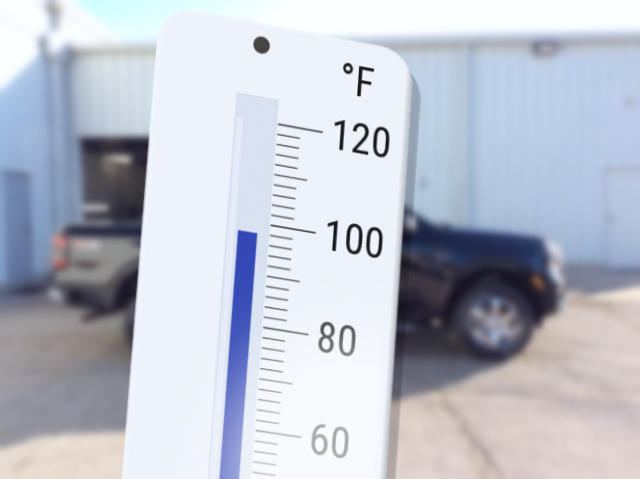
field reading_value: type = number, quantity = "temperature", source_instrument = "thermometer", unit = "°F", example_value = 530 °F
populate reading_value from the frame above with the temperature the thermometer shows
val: 98 °F
